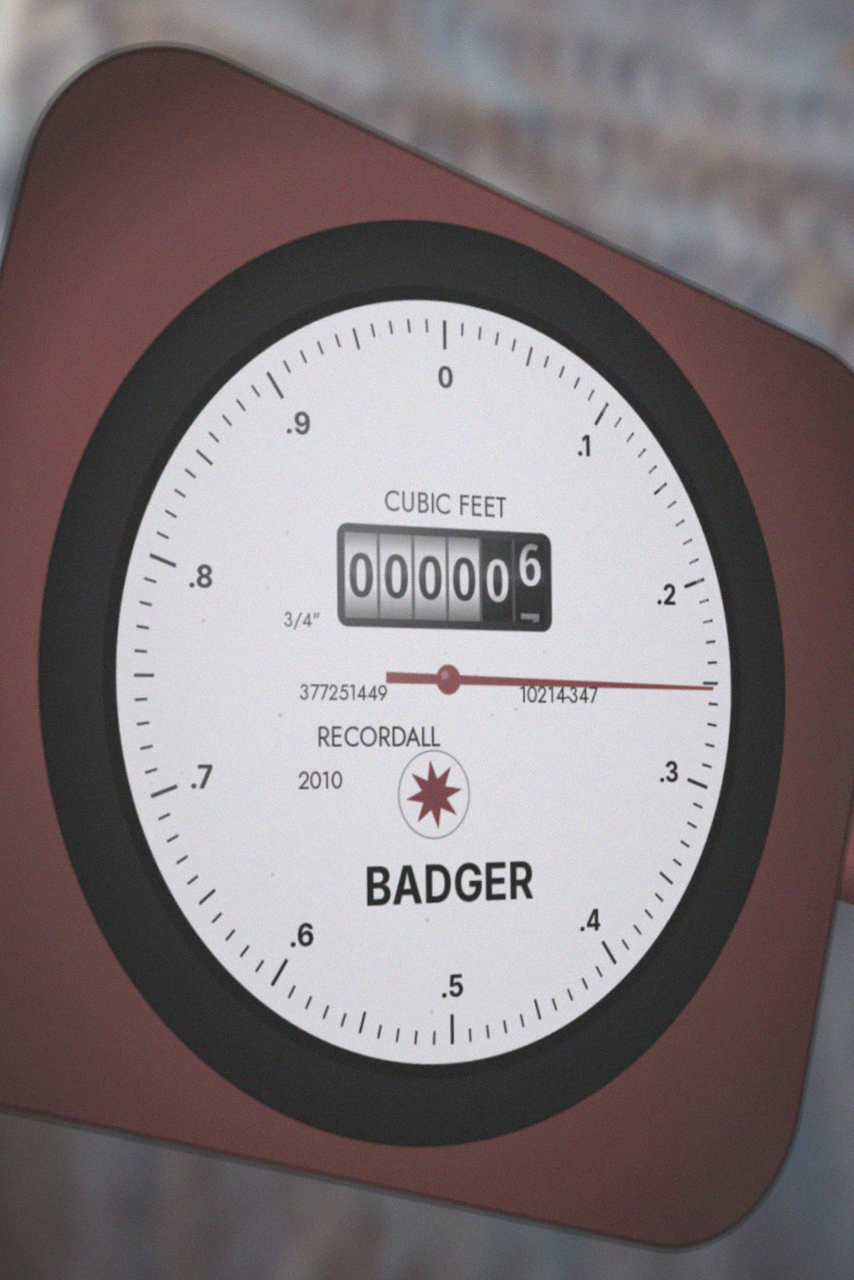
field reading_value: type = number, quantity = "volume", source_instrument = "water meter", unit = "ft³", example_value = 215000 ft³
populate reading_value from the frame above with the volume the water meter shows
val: 6.25 ft³
